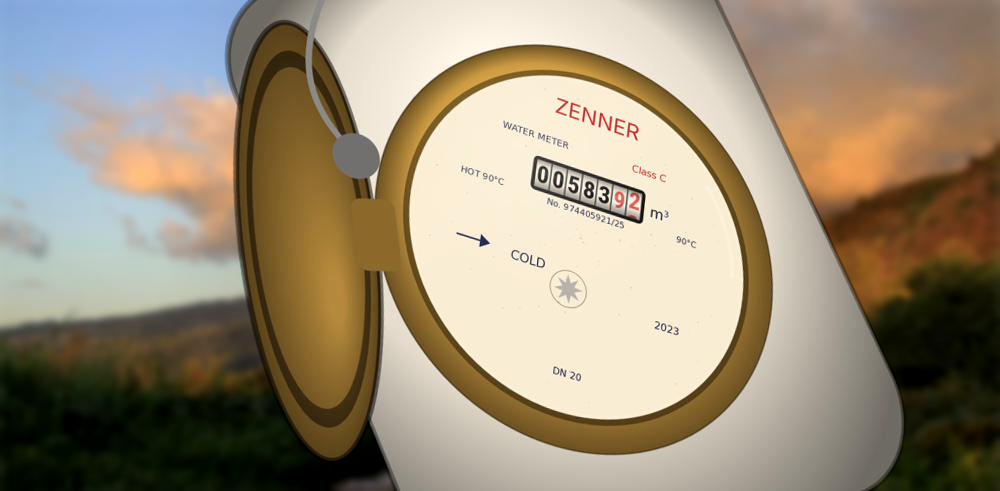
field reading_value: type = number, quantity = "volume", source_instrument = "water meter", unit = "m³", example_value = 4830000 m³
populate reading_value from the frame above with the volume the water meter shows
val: 583.92 m³
